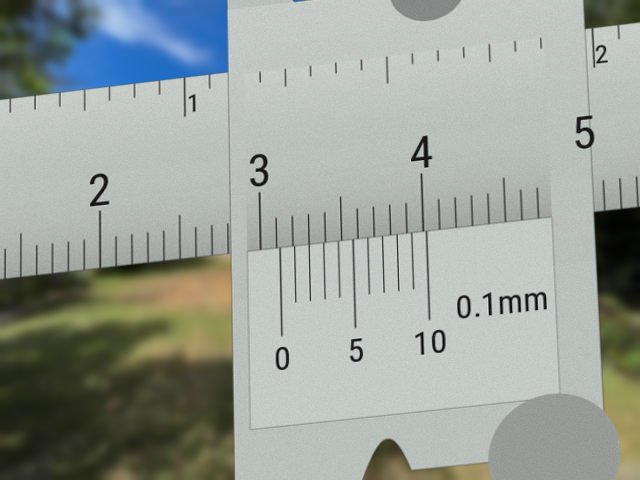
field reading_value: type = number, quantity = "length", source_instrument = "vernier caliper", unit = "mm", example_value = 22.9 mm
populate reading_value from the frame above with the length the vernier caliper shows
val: 31.2 mm
